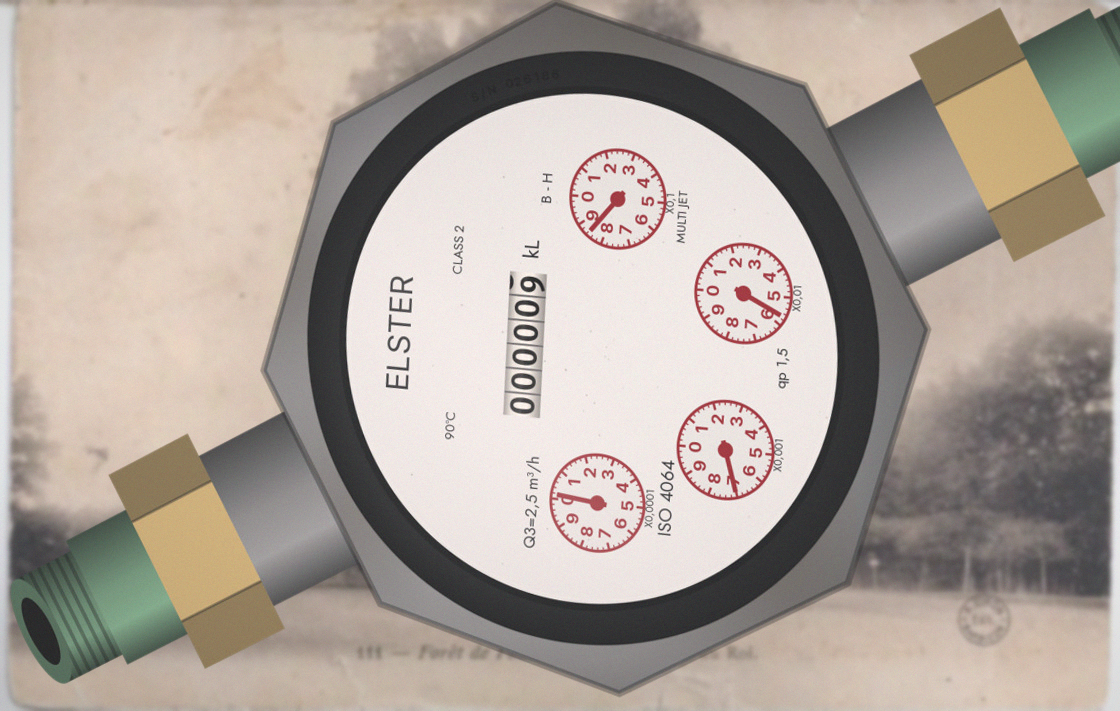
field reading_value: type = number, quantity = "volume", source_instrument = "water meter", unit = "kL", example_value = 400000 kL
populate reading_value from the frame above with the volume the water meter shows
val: 8.8570 kL
